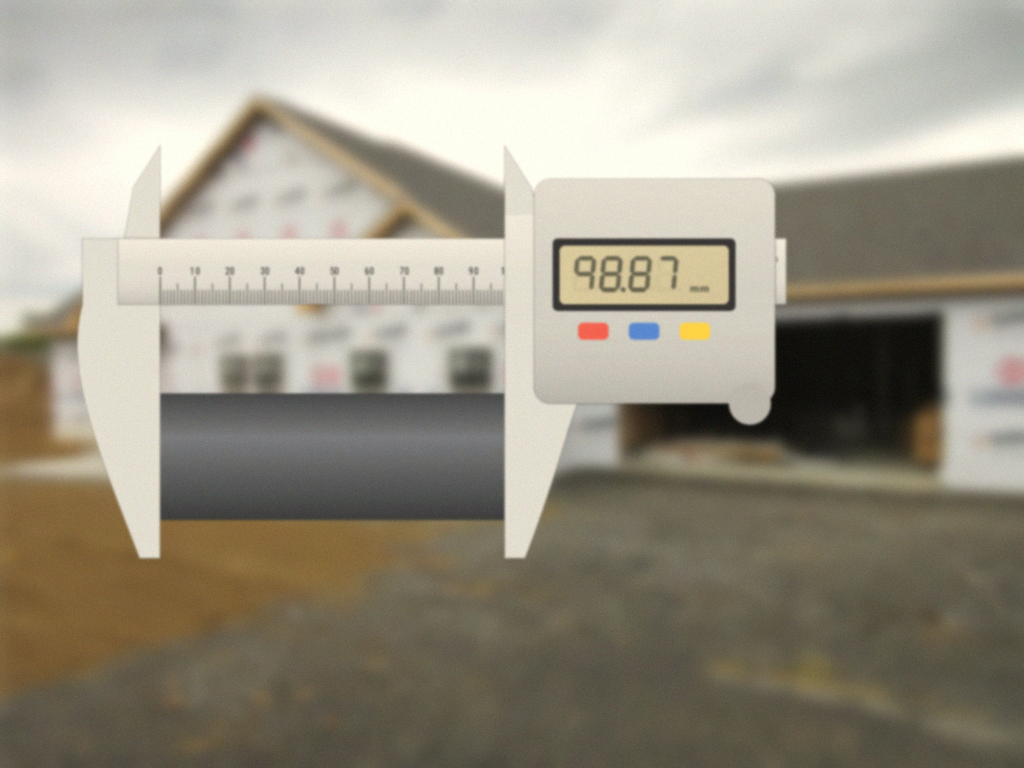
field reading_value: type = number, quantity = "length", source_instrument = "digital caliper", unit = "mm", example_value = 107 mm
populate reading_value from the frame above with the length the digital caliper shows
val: 98.87 mm
